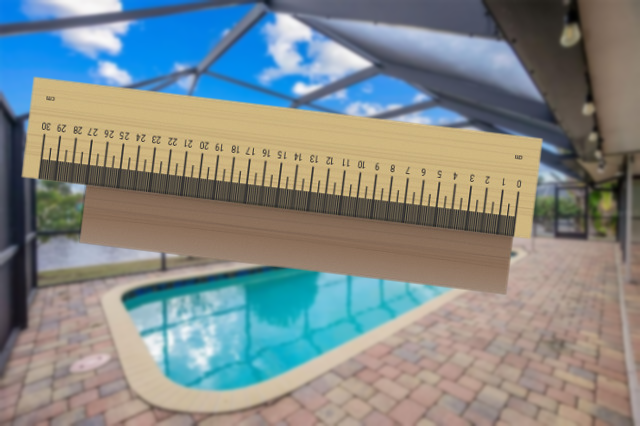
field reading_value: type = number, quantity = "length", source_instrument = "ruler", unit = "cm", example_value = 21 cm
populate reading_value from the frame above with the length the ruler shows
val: 27 cm
